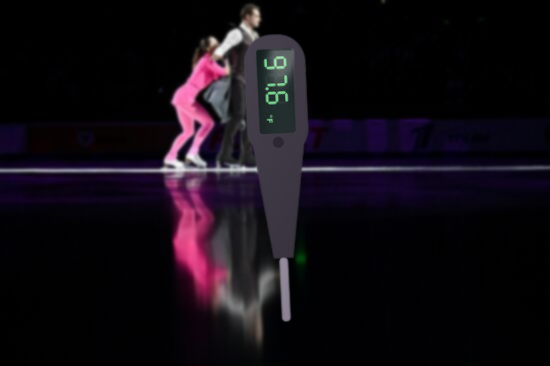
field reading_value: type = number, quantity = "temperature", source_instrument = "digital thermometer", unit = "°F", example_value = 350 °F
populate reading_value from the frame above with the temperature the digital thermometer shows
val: 97.6 °F
